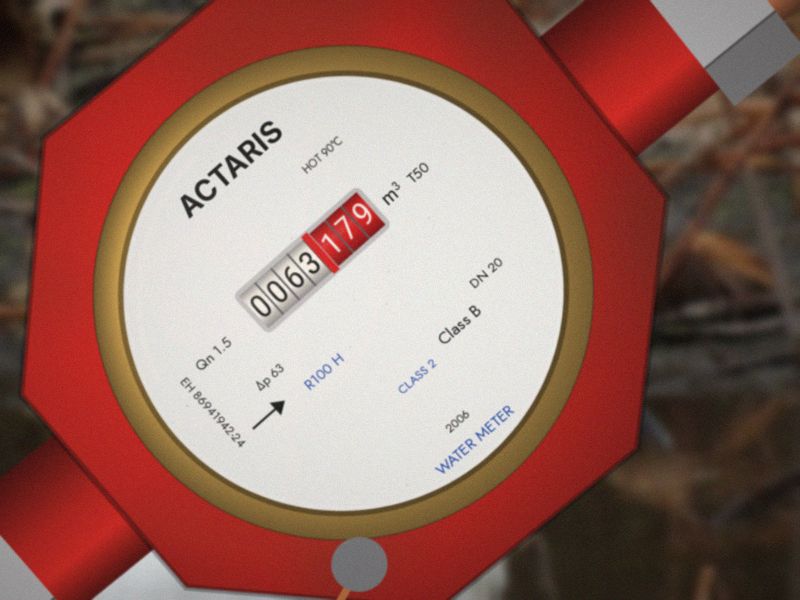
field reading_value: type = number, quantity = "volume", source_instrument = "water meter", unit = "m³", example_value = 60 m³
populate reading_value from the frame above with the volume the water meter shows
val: 63.179 m³
